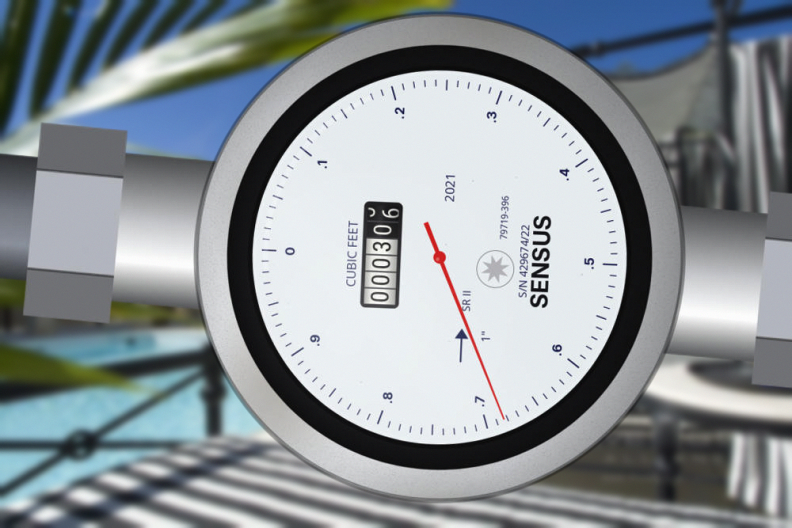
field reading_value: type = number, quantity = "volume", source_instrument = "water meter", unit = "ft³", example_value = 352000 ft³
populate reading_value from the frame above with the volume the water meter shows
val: 305.68 ft³
